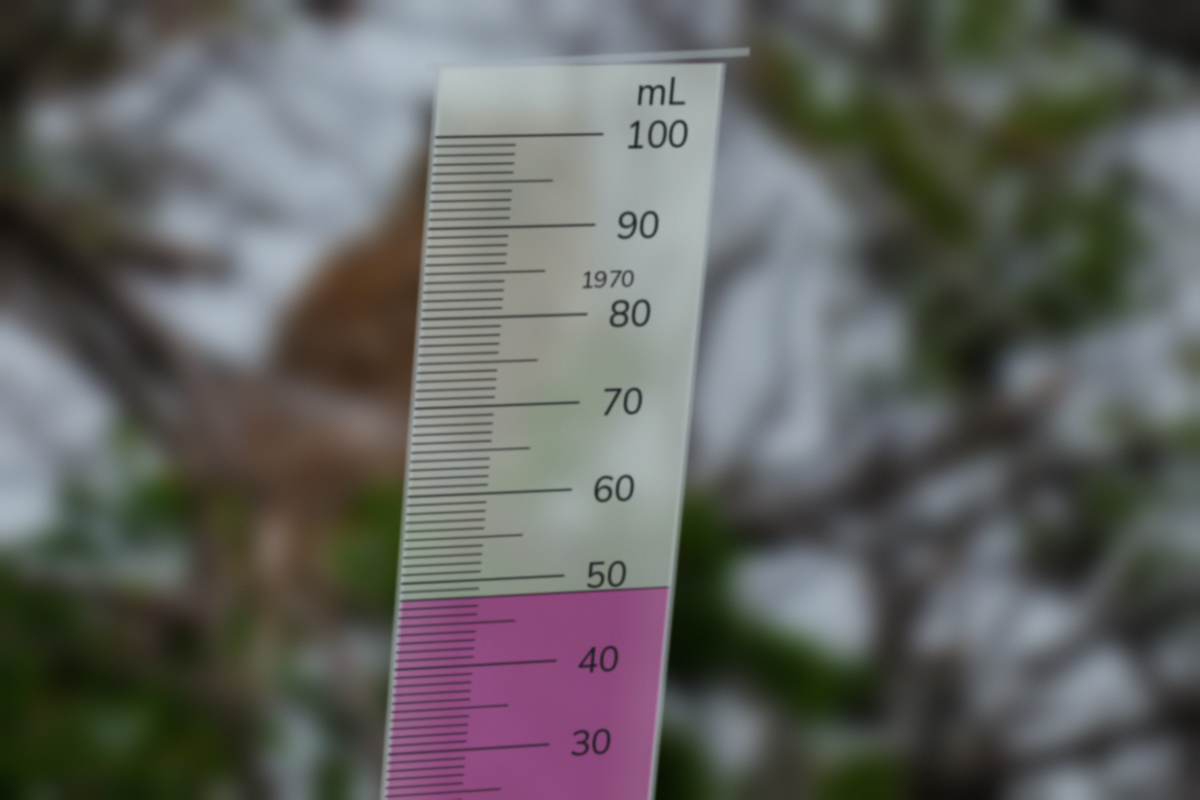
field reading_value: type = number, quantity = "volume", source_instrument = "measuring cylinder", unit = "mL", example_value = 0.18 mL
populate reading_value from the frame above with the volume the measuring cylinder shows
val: 48 mL
